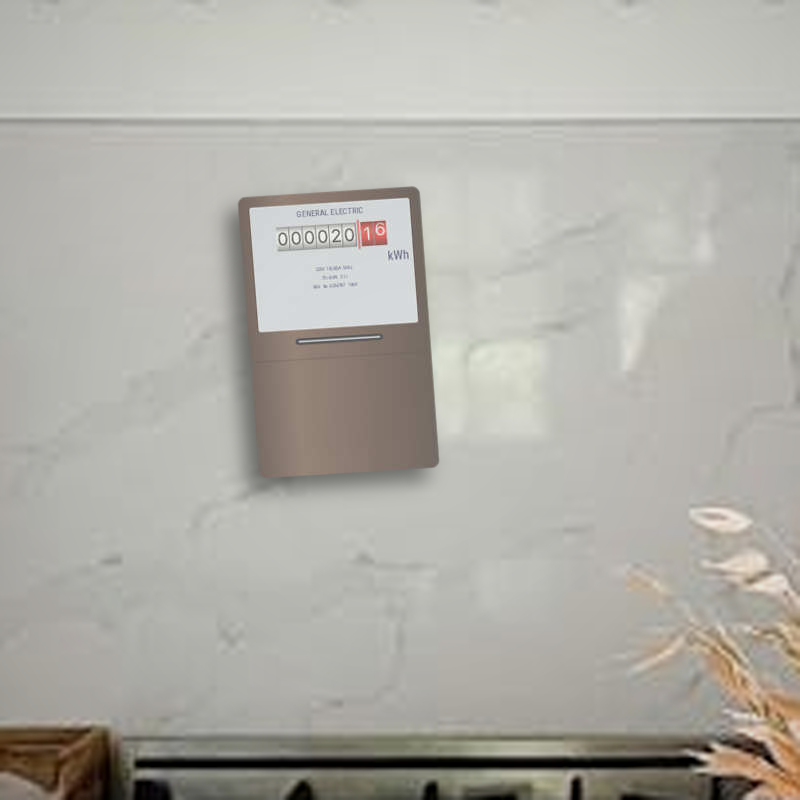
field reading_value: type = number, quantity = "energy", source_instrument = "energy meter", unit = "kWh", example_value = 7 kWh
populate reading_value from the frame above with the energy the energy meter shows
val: 20.16 kWh
